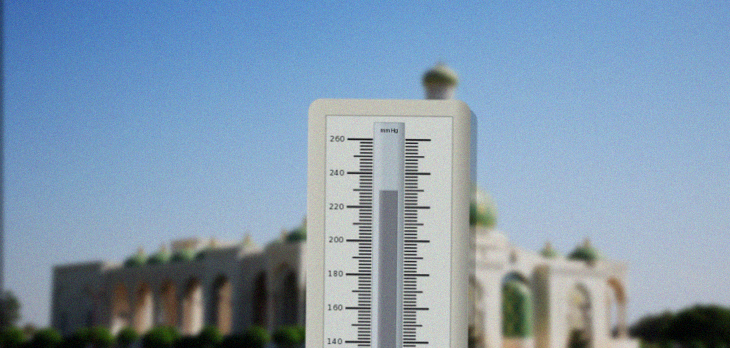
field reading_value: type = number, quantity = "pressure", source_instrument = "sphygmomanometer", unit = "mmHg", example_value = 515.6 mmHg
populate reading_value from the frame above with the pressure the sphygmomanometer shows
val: 230 mmHg
